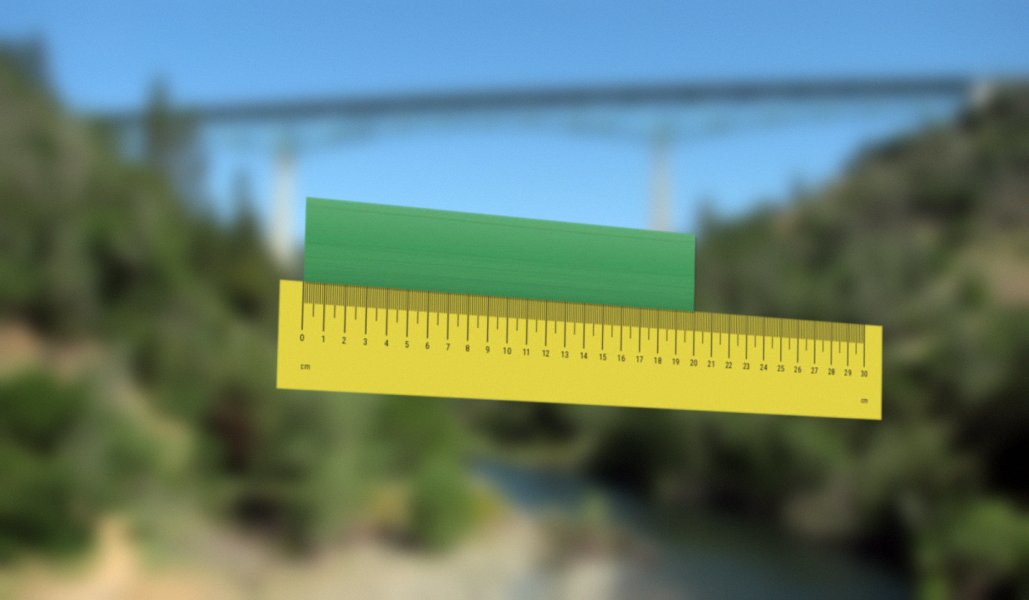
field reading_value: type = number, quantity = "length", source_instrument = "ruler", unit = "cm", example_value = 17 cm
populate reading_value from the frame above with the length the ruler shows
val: 20 cm
